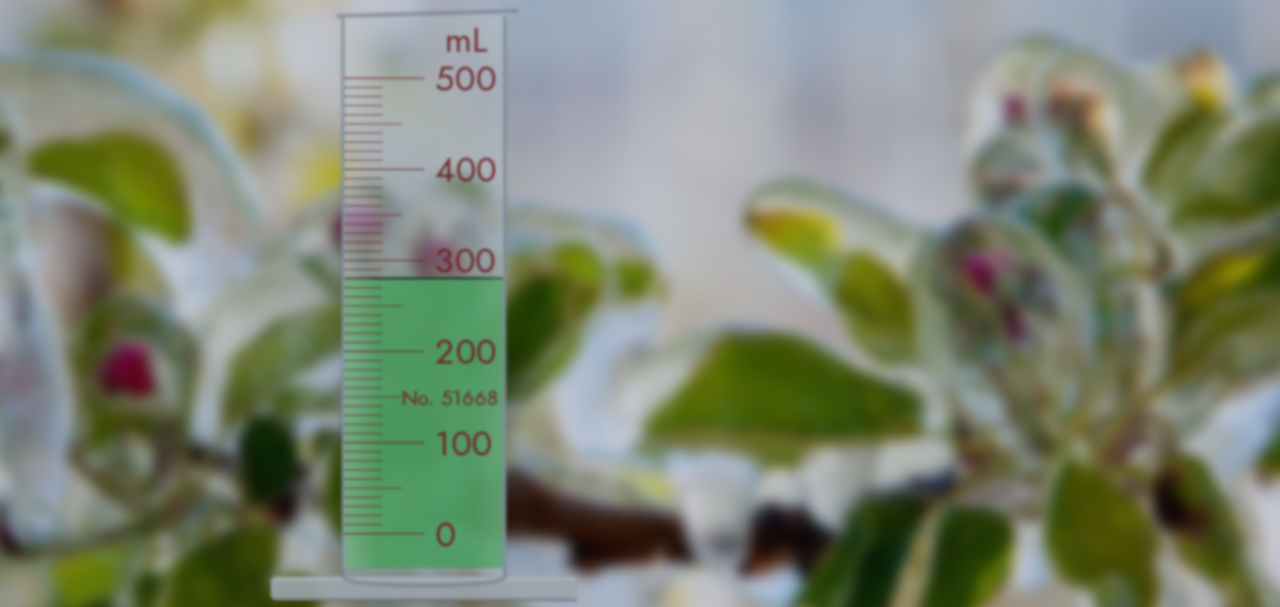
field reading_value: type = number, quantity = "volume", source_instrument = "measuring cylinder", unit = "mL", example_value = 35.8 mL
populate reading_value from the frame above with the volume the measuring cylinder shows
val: 280 mL
